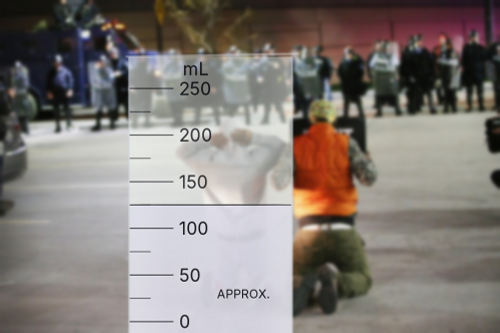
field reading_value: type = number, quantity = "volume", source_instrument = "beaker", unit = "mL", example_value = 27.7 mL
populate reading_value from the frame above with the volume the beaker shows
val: 125 mL
